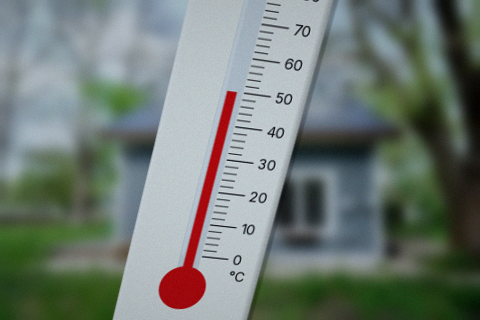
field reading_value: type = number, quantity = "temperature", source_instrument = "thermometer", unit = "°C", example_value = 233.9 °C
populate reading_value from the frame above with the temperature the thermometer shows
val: 50 °C
